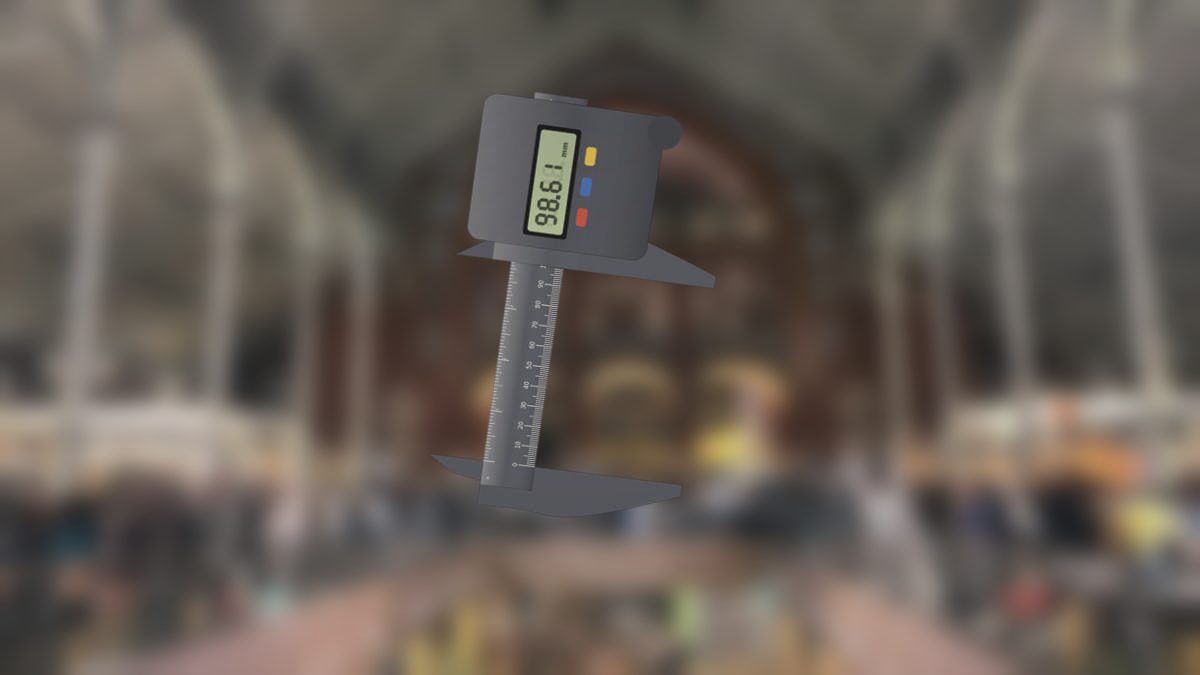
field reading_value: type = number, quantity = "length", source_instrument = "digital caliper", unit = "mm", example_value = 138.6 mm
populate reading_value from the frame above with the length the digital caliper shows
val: 98.61 mm
